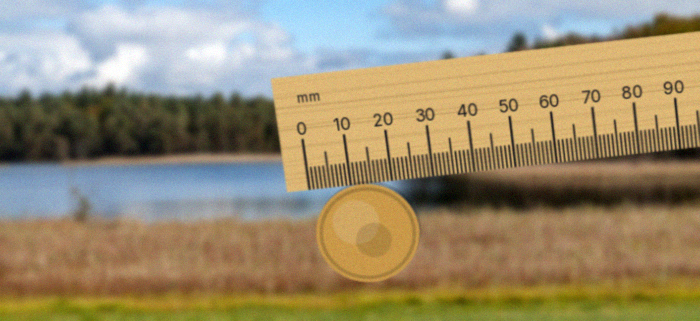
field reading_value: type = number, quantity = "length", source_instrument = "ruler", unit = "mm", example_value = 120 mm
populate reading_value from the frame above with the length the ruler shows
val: 25 mm
